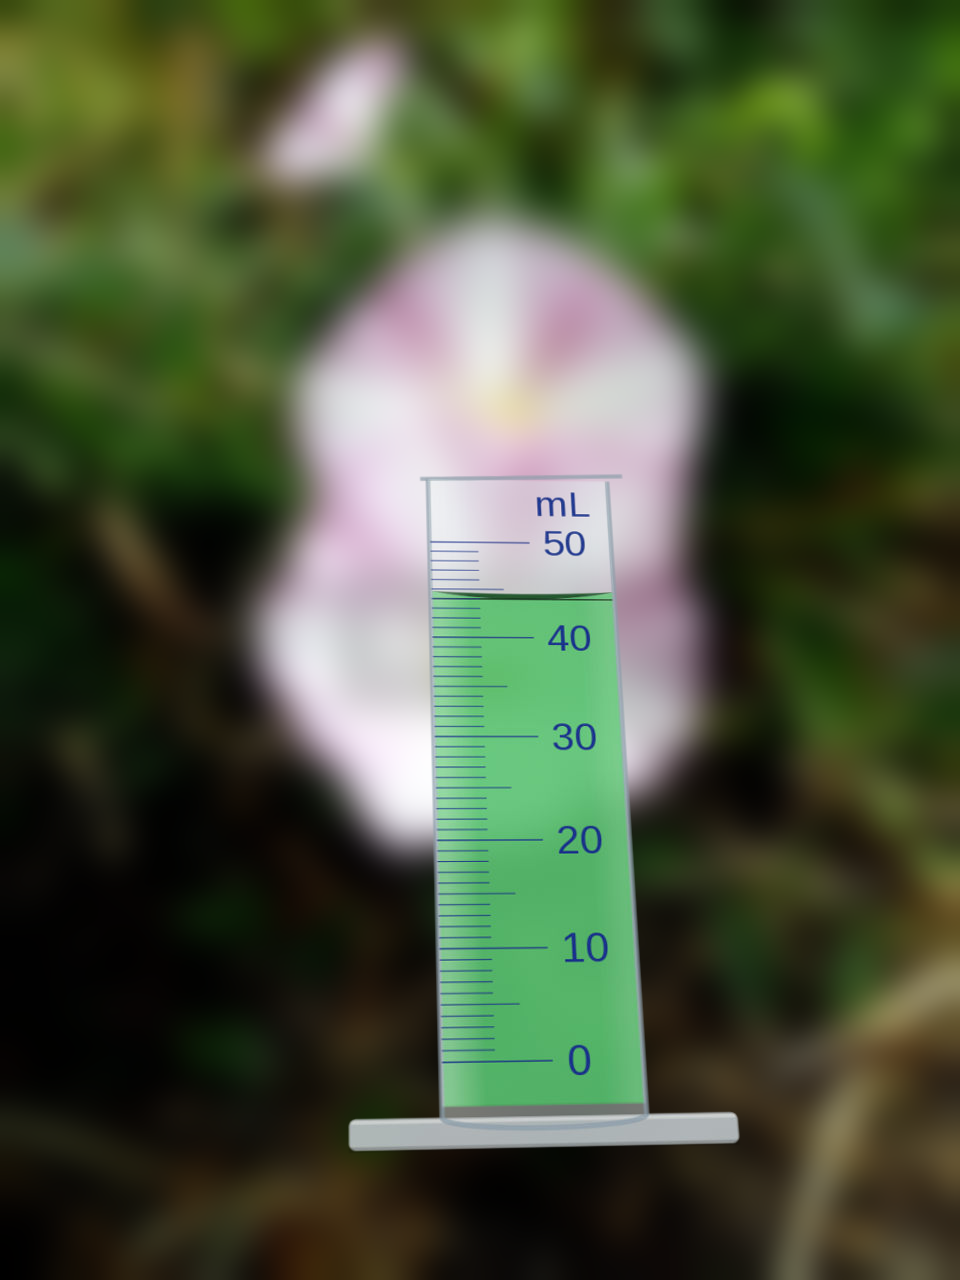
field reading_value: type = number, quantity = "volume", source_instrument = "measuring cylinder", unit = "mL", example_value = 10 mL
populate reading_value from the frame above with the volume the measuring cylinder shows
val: 44 mL
